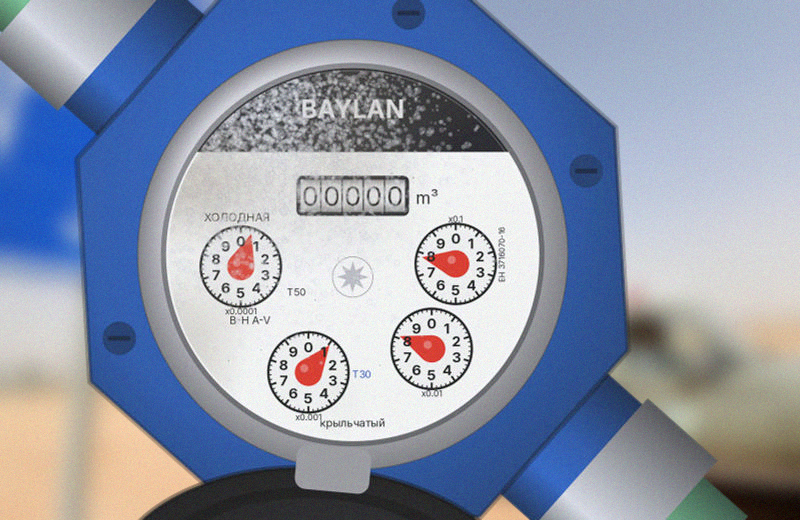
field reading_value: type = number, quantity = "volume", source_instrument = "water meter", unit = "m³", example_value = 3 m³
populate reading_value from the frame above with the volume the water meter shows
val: 0.7810 m³
